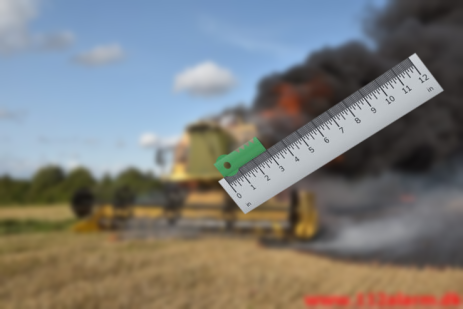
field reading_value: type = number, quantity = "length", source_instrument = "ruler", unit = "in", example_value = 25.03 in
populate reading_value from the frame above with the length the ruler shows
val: 3 in
